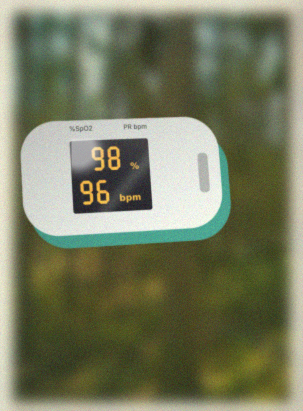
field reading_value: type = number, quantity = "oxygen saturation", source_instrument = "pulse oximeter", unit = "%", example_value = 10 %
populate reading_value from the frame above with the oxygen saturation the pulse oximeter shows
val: 98 %
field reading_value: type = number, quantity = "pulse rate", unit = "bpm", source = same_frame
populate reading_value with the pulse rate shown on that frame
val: 96 bpm
